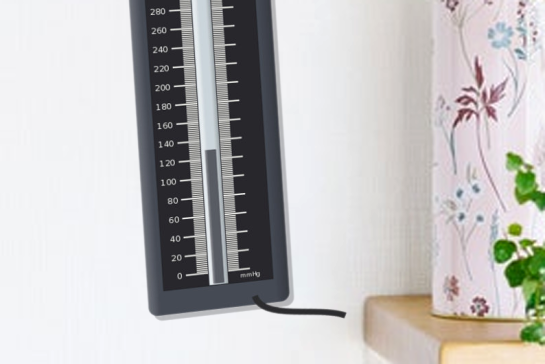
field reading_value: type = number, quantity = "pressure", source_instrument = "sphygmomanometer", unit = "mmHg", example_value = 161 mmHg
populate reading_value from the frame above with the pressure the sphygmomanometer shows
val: 130 mmHg
